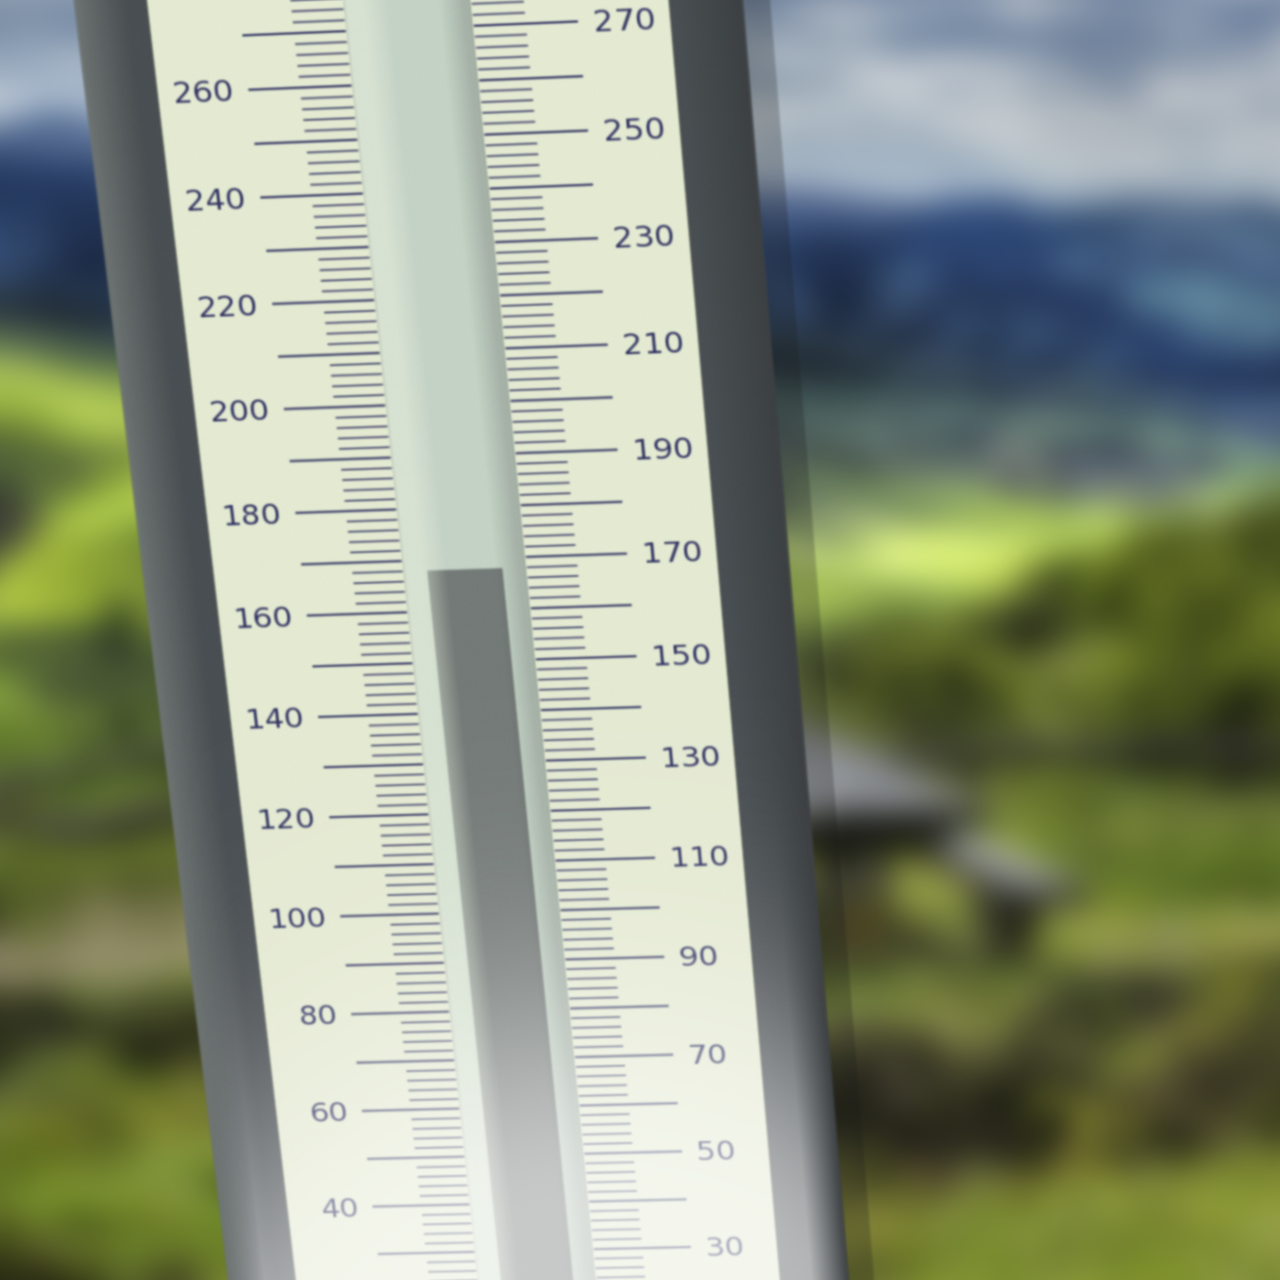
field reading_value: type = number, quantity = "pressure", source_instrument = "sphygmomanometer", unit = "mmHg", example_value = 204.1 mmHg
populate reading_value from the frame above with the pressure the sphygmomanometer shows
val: 168 mmHg
